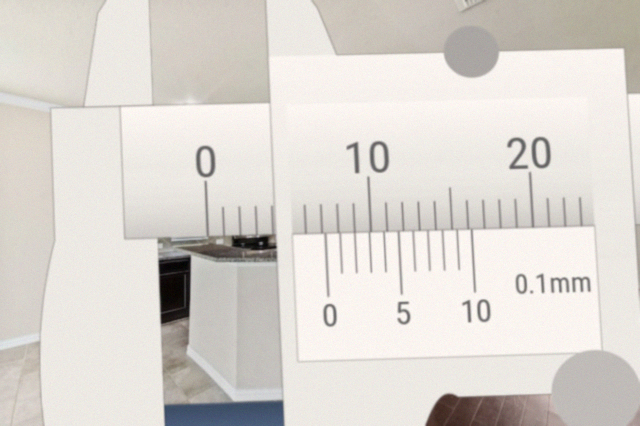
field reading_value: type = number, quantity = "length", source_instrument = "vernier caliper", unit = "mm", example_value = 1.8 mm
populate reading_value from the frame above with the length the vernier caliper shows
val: 7.2 mm
